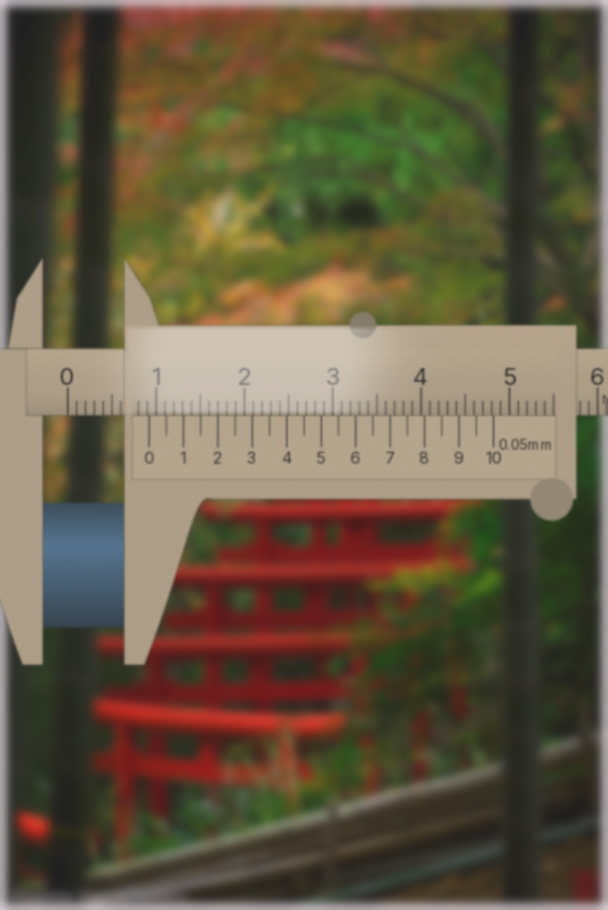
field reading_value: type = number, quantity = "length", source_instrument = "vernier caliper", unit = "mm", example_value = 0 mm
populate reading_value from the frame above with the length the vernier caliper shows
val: 9.2 mm
